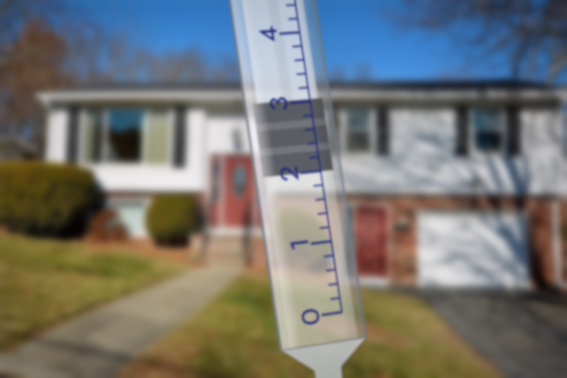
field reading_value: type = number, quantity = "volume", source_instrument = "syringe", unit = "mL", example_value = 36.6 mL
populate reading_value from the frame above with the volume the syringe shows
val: 2 mL
